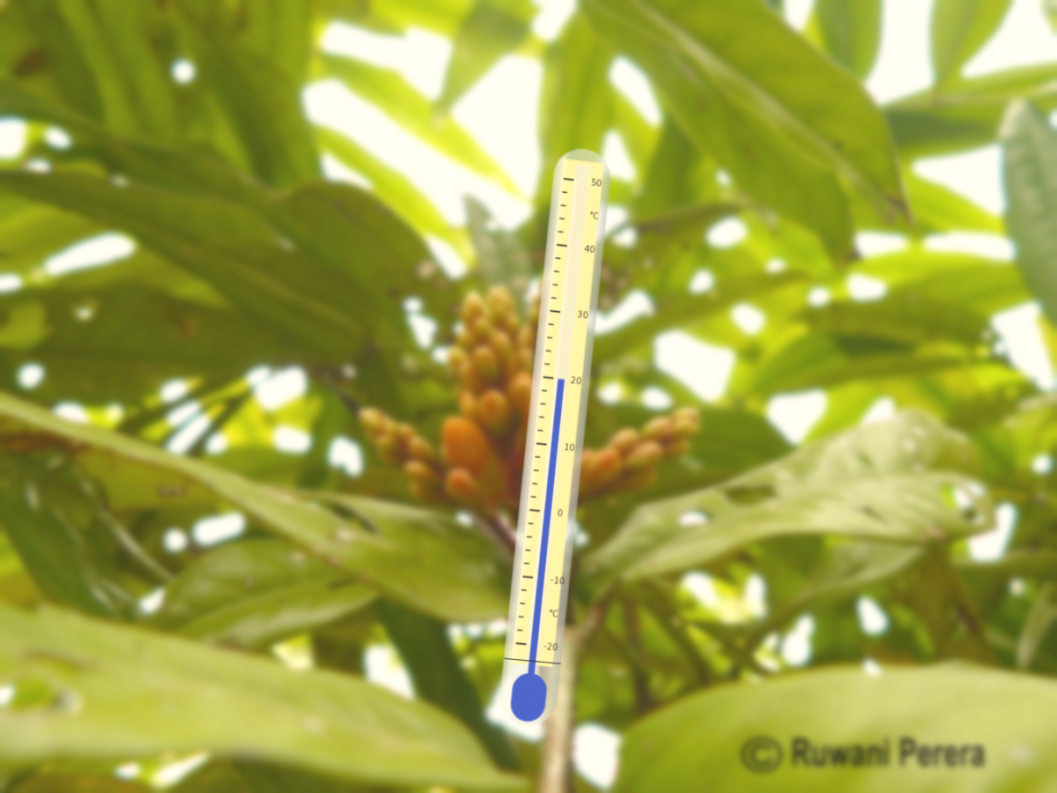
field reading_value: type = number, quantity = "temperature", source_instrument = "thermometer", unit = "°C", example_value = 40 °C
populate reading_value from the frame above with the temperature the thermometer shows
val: 20 °C
